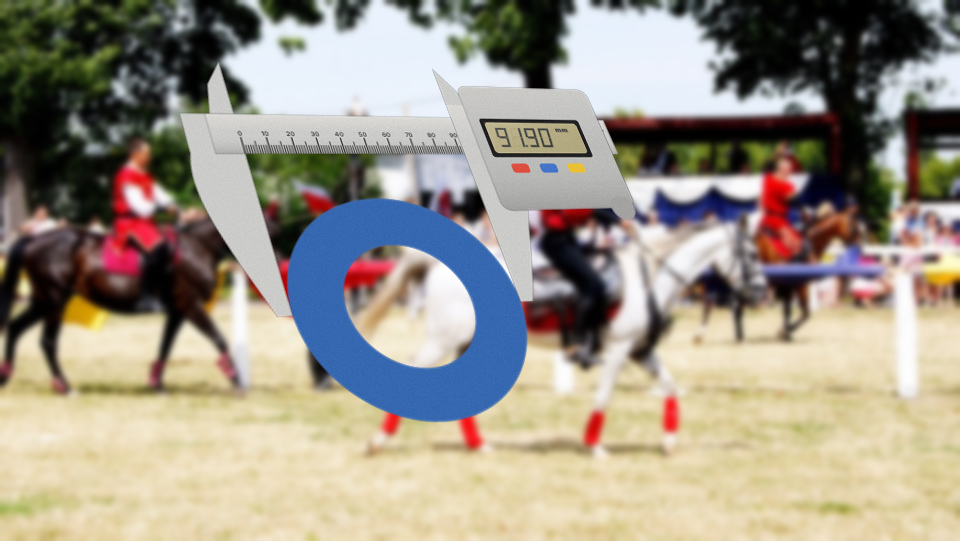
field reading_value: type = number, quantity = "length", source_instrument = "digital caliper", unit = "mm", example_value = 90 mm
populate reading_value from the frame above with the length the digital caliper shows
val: 91.90 mm
